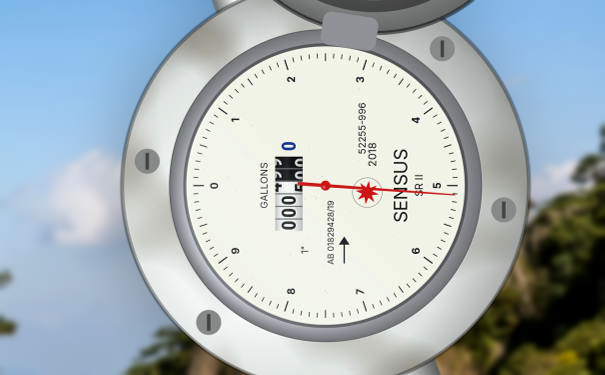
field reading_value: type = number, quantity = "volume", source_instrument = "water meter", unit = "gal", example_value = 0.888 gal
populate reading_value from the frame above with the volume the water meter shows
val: 4995.1 gal
